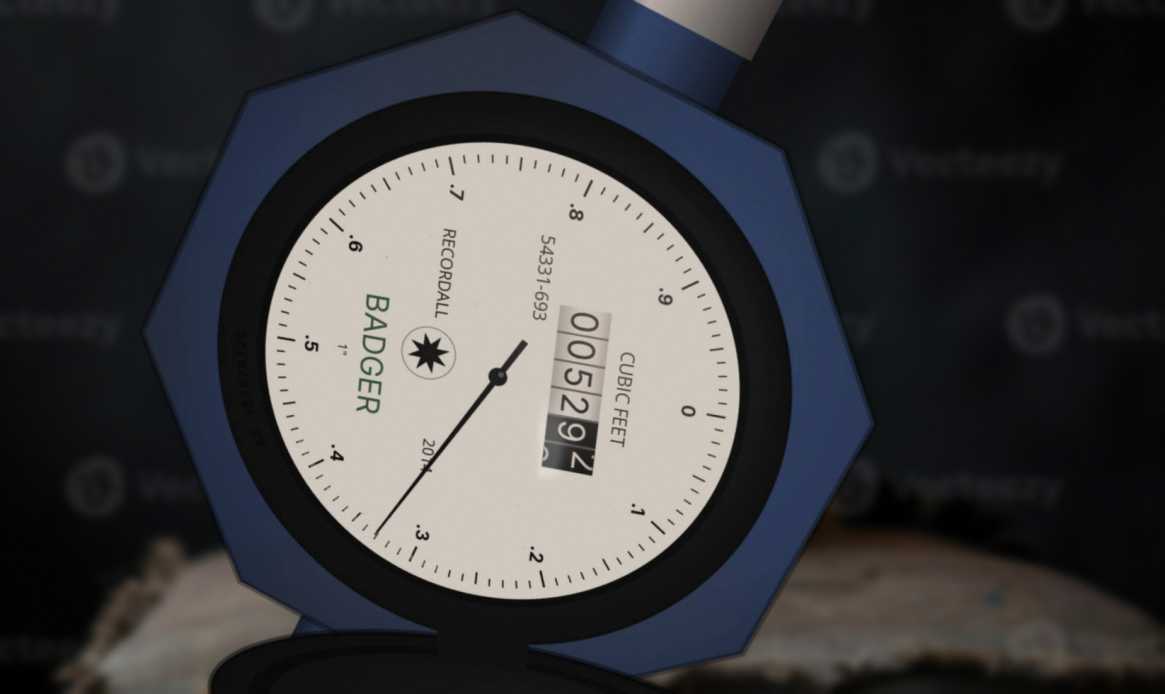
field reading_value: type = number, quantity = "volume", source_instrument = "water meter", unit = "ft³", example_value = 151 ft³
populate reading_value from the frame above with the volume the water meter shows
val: 5292.33 ft³
